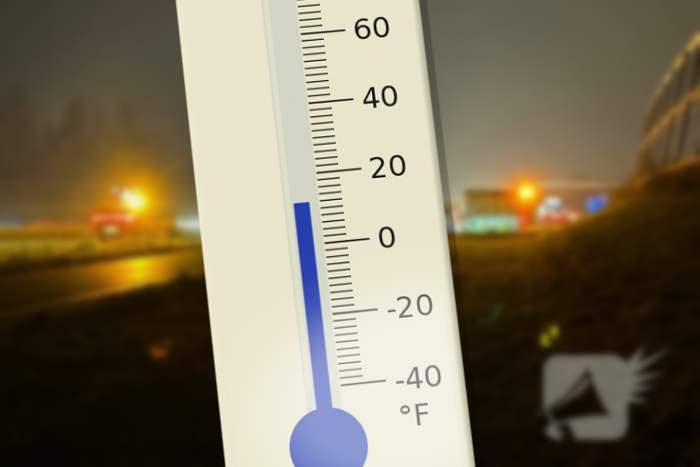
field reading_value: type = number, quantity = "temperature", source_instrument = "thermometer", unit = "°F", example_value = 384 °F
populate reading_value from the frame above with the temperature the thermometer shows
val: 12 °F
